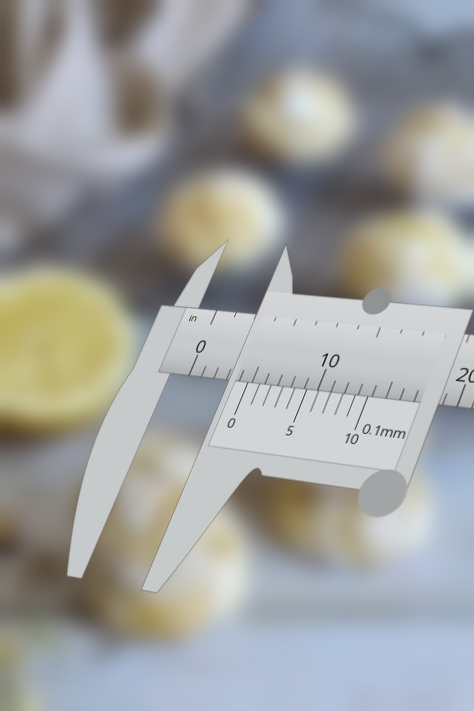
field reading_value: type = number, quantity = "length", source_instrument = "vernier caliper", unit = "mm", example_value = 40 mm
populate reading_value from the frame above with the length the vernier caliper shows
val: 4.7 mm
